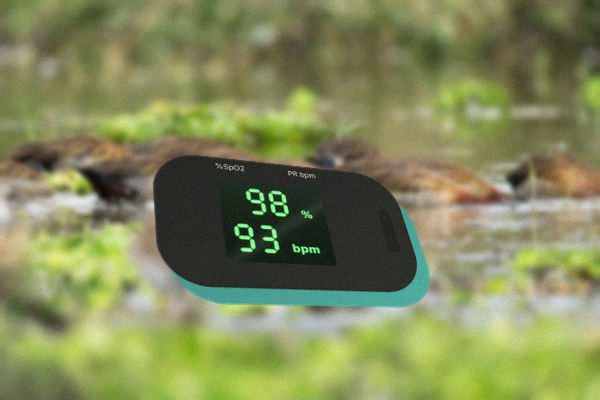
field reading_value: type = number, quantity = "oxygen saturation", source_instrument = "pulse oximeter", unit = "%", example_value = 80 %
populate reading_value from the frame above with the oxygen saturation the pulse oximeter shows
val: 98 %
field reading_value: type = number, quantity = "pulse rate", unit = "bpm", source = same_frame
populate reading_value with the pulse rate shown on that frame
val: 93 bpm
